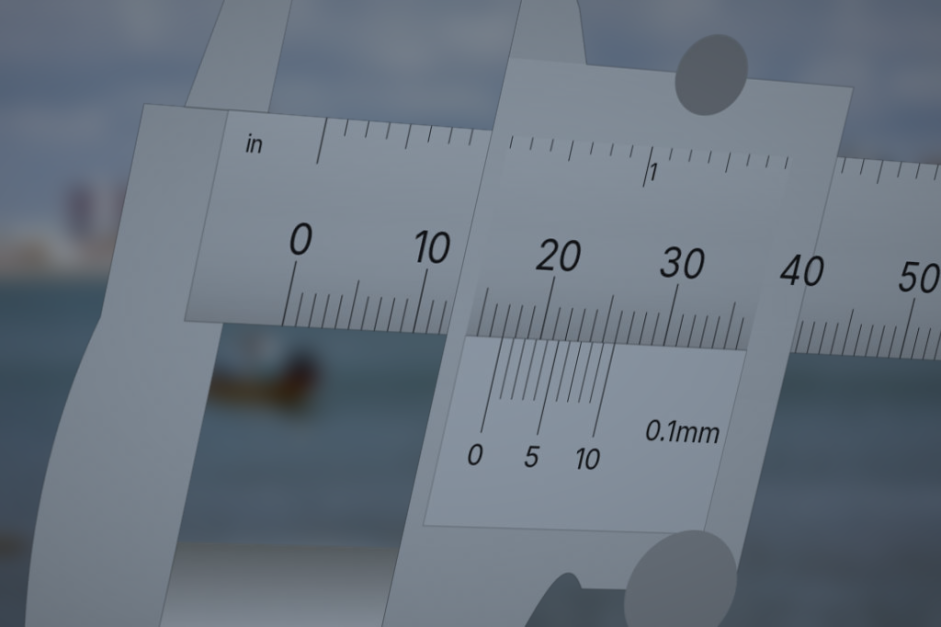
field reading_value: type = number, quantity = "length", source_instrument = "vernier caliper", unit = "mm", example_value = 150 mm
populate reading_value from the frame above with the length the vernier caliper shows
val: 17.0 mm
